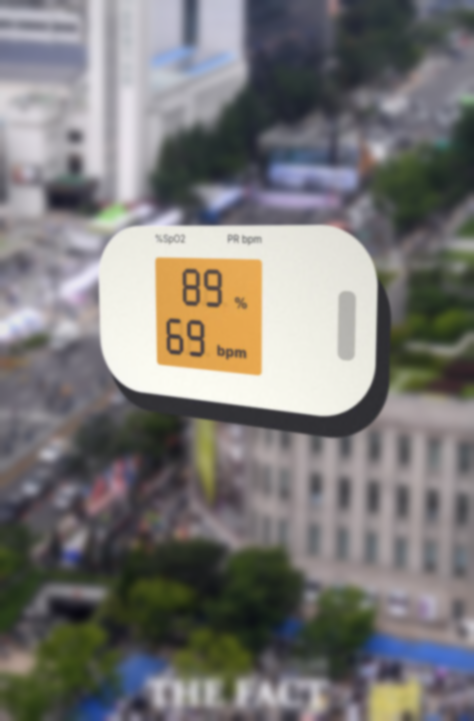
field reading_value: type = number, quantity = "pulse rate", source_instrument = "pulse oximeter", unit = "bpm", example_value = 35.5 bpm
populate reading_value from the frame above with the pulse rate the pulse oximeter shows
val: 69 bpm
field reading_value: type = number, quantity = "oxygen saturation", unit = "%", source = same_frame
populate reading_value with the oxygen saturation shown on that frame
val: 89 %
